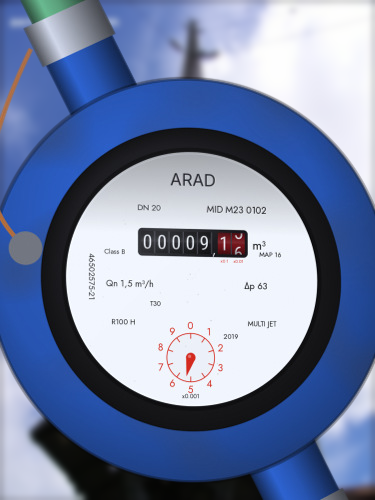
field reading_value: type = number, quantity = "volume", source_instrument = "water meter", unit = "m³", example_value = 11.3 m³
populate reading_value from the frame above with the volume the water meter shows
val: 9.155 m³
